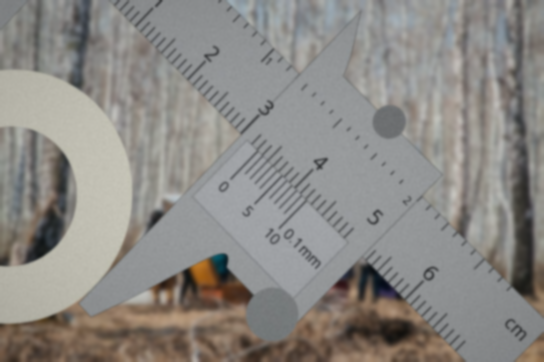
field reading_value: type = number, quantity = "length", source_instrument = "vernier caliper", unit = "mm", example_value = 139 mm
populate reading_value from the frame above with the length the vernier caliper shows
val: 33.2 mm
